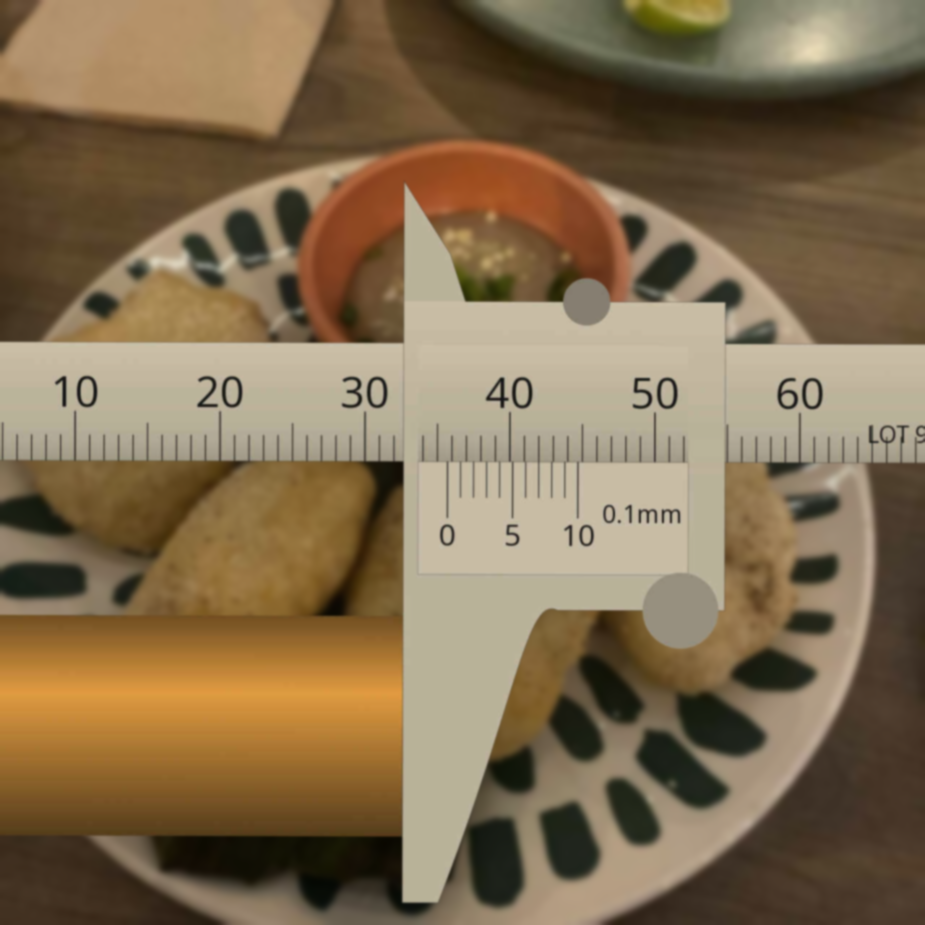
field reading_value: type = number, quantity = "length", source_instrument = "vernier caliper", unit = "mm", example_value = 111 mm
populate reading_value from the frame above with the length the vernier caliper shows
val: 35.7 mm
